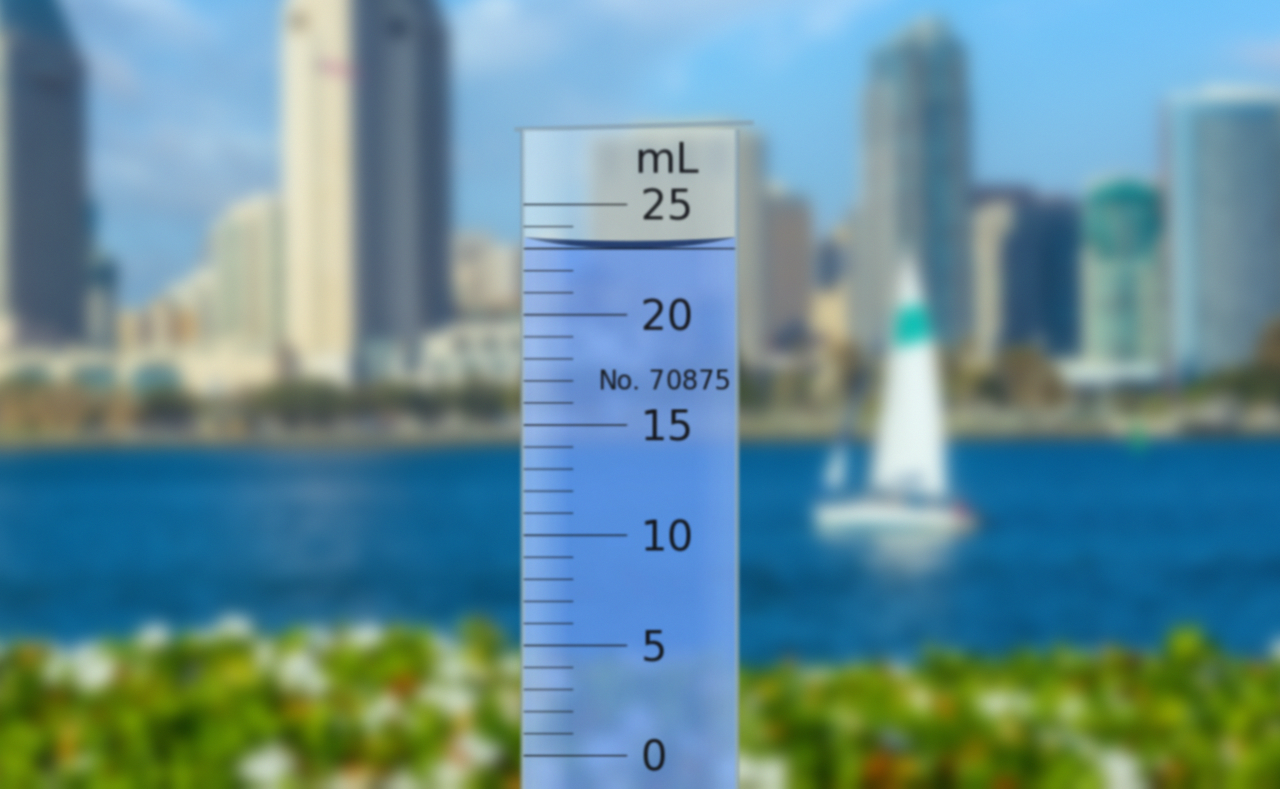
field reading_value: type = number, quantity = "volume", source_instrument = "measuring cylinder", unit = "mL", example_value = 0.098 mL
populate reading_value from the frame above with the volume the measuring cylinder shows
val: 23 mL
